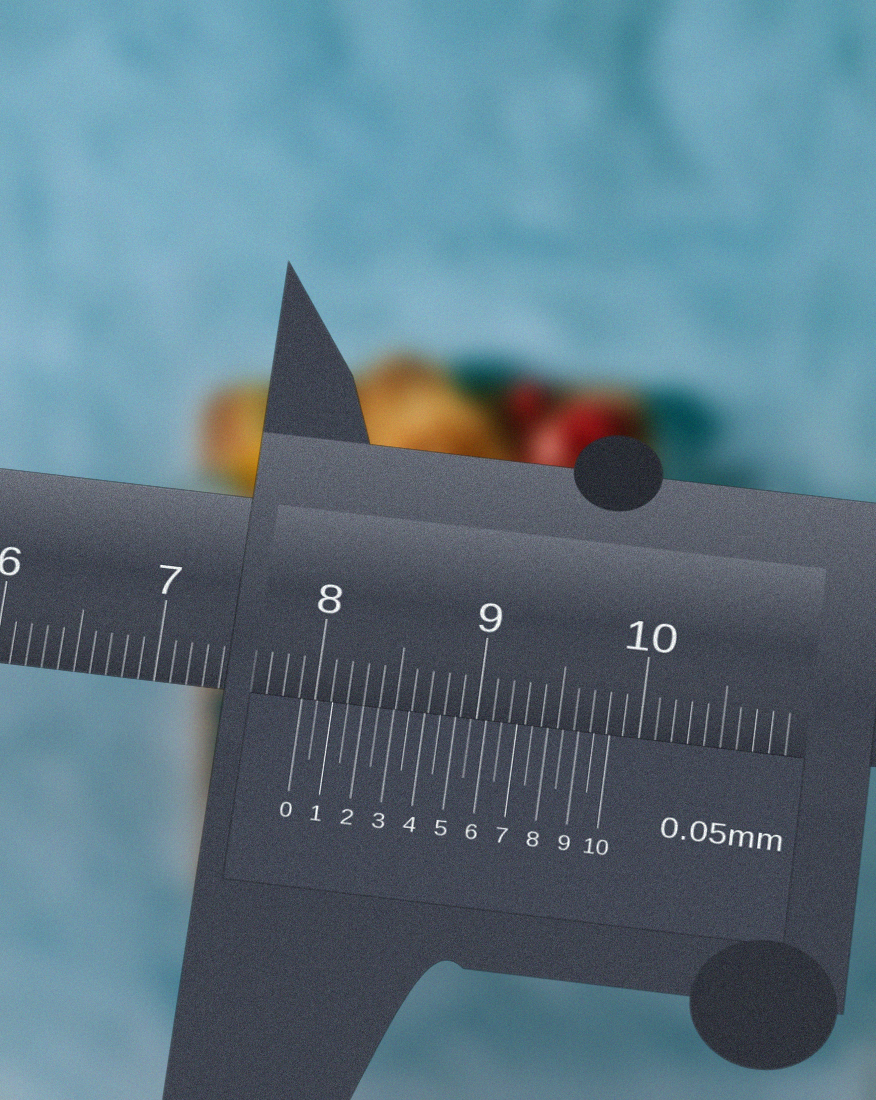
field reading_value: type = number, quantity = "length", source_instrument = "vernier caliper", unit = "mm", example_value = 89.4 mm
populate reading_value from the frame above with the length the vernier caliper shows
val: 79.2 mm
